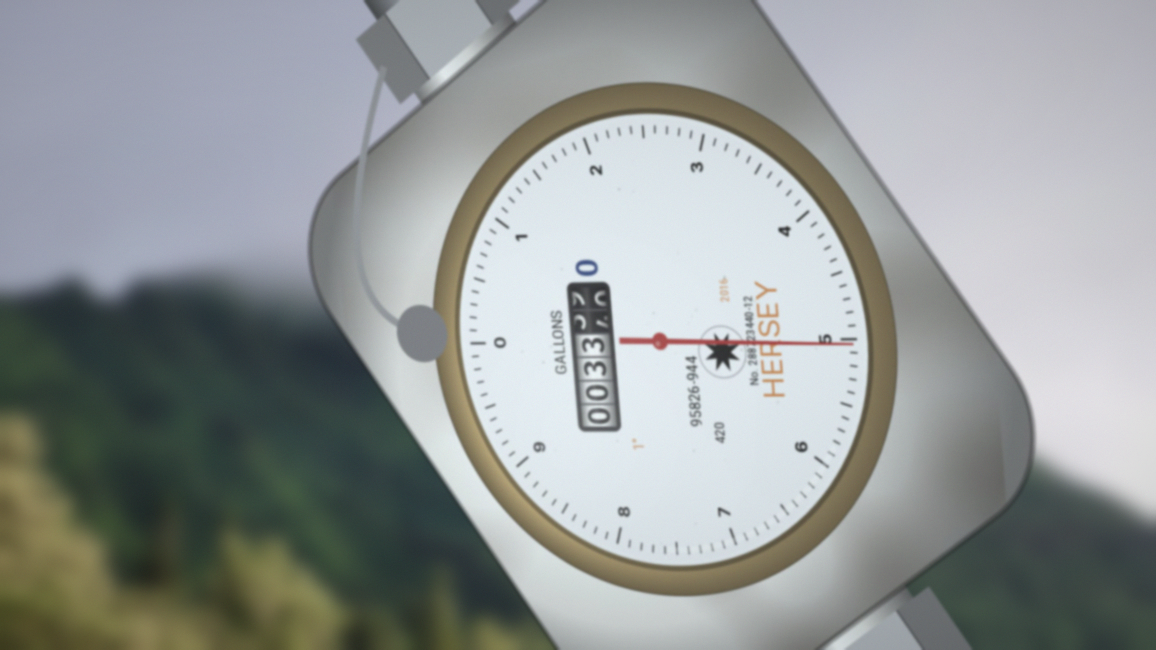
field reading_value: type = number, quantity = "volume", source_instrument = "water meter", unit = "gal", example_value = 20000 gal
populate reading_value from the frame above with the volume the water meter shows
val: 33395.0 gal
